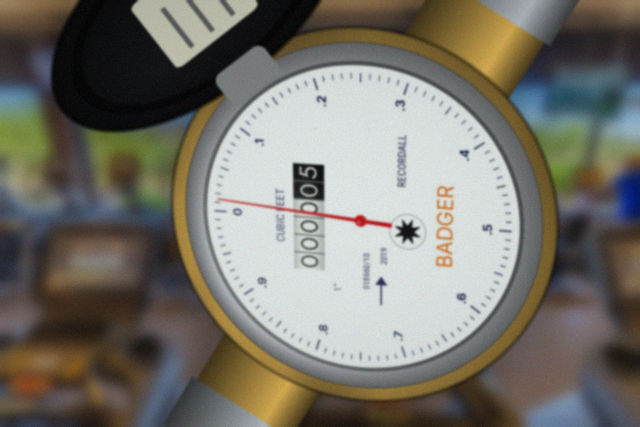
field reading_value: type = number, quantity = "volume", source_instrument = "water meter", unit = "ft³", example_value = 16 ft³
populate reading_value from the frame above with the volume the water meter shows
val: 5.01 ft³
